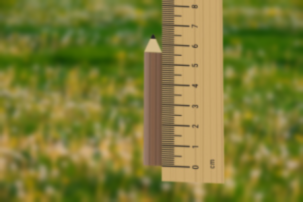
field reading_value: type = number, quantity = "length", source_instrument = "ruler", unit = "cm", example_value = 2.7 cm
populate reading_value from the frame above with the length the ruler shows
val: 6.5 cm
